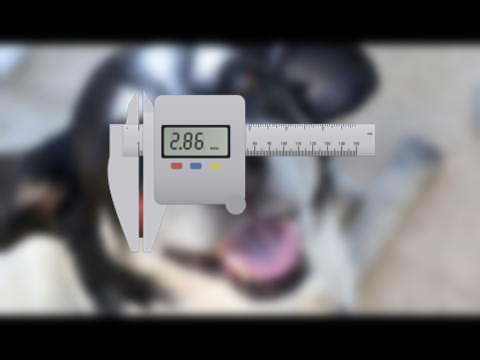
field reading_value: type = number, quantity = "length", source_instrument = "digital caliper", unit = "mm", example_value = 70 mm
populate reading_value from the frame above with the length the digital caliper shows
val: 2.86 mm
